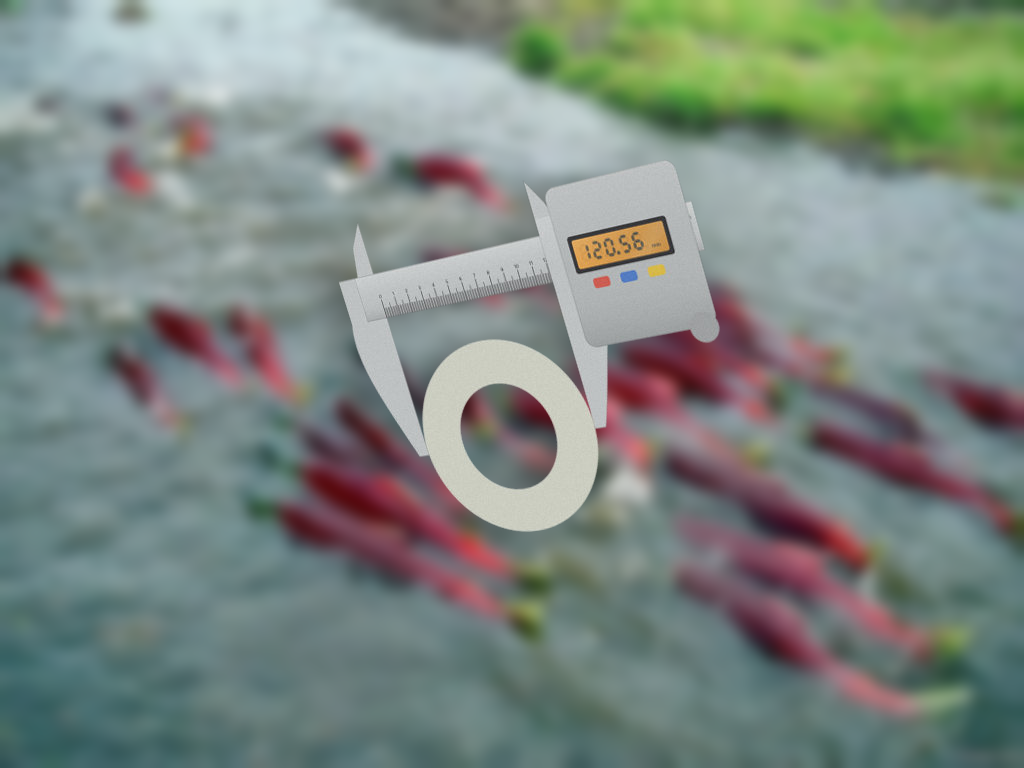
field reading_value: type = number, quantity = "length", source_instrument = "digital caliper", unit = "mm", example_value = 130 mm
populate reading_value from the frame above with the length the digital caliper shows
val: 120.56 mm
